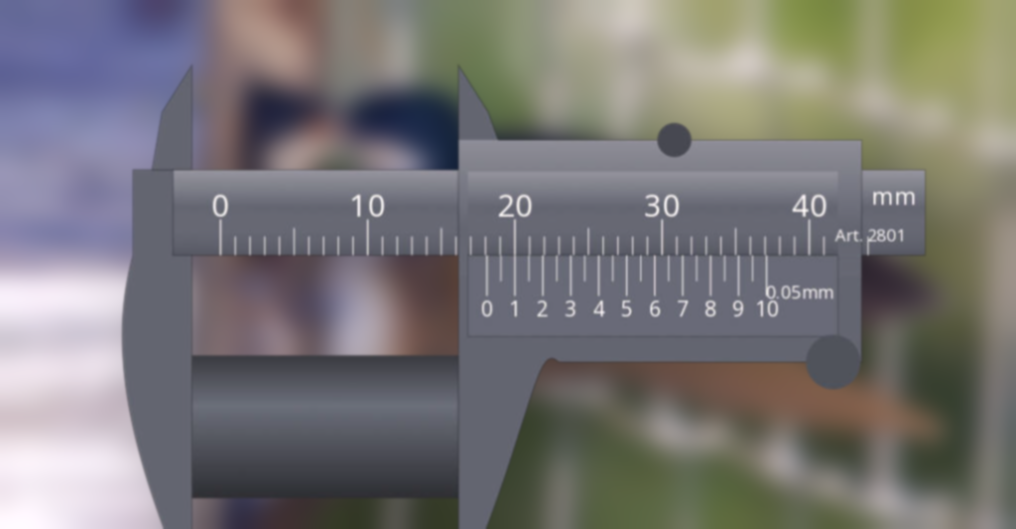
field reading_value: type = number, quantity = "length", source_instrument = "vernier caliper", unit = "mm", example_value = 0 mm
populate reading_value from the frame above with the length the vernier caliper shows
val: 18.1 mm
